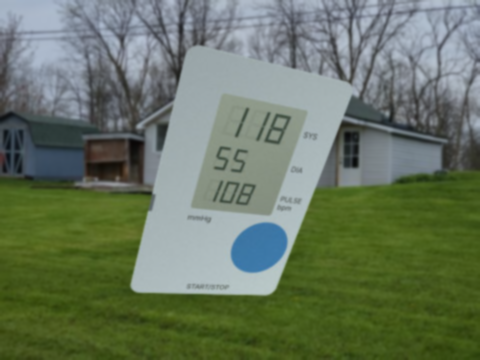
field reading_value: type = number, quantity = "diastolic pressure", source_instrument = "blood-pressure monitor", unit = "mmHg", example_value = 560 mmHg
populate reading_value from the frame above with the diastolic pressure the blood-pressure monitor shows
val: 55 mmHg
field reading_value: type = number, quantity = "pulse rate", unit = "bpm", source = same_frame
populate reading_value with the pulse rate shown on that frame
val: 108 bpm
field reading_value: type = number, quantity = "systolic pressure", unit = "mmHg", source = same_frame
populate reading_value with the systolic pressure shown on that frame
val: 118 mmHg
